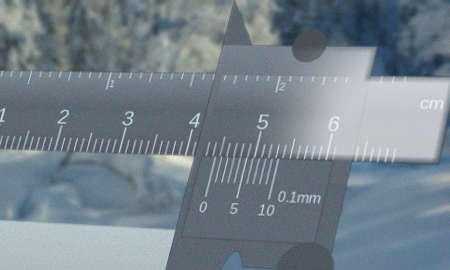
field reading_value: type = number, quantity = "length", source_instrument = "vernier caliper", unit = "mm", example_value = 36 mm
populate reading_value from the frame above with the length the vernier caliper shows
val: 44.4 mm
